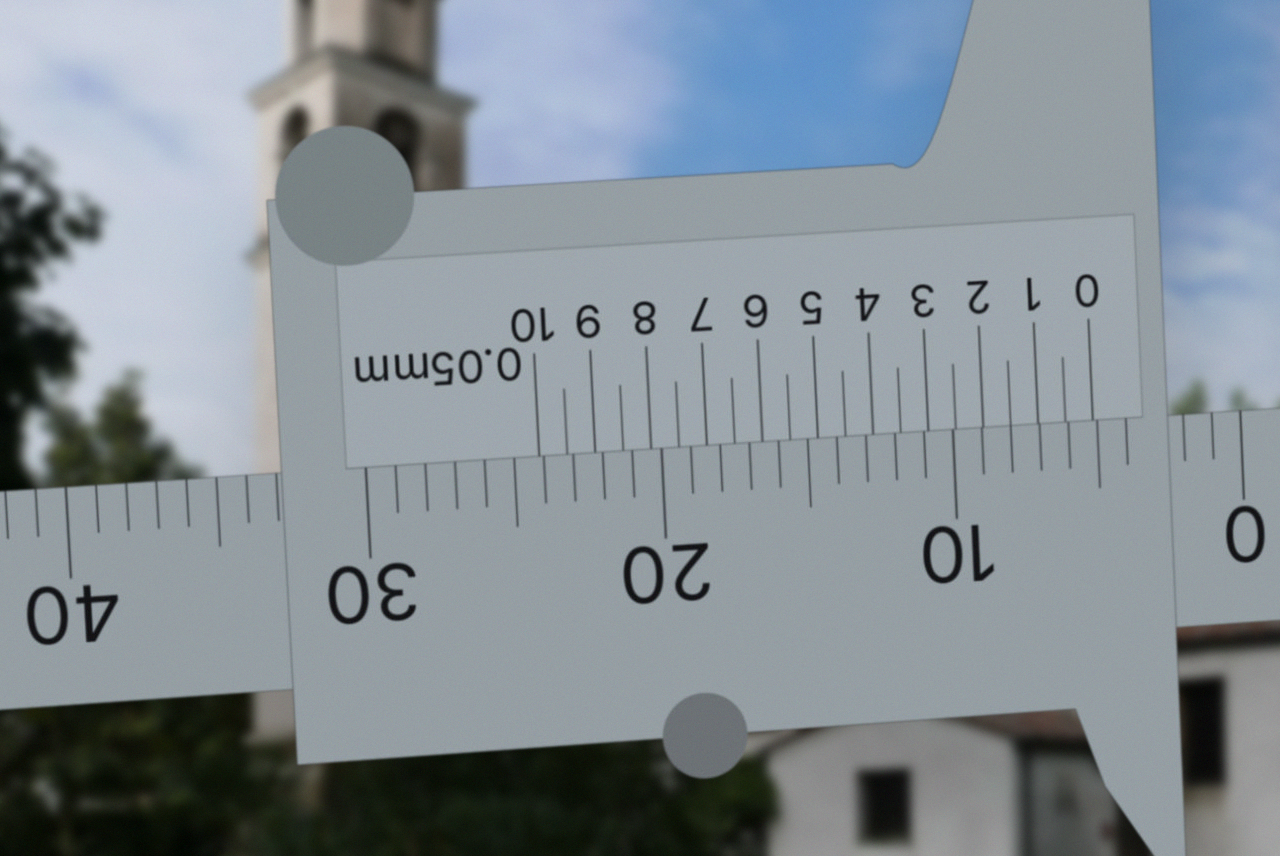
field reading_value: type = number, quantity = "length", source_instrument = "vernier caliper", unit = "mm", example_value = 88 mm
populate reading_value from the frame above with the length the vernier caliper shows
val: 5.15 mm
